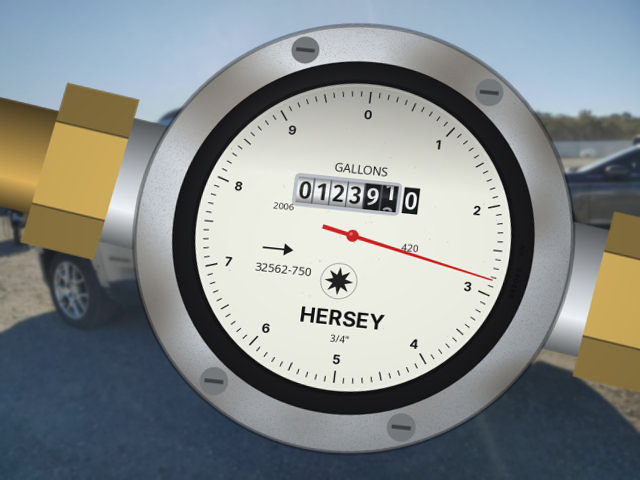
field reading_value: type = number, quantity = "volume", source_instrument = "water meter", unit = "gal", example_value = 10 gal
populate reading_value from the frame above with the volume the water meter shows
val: 123912.8 gal
